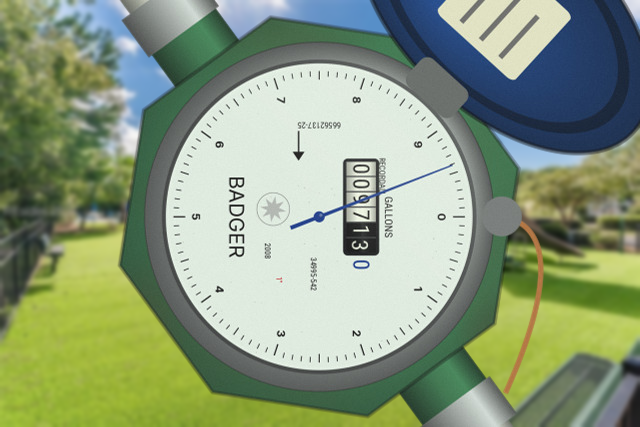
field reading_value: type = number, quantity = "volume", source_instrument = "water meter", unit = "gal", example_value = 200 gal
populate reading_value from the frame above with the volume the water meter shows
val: 97129.4 gal
